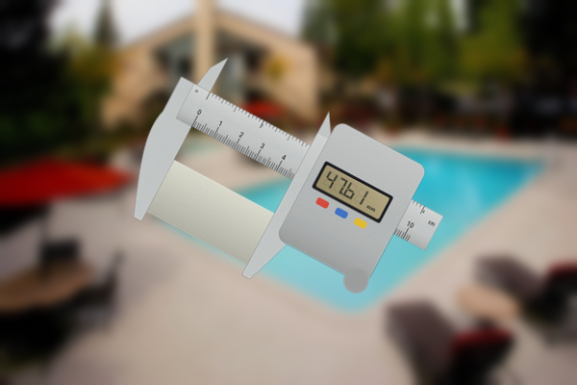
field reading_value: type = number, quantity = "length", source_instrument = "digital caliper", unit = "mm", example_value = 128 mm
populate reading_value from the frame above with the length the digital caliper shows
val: 47.61 mm
